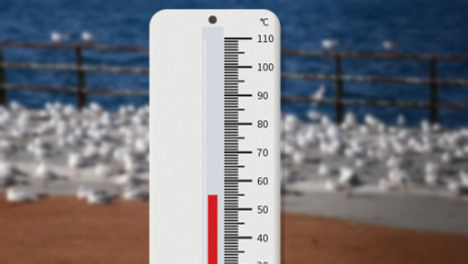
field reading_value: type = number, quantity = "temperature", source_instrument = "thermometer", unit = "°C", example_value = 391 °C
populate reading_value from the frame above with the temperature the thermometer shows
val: 55 °C
